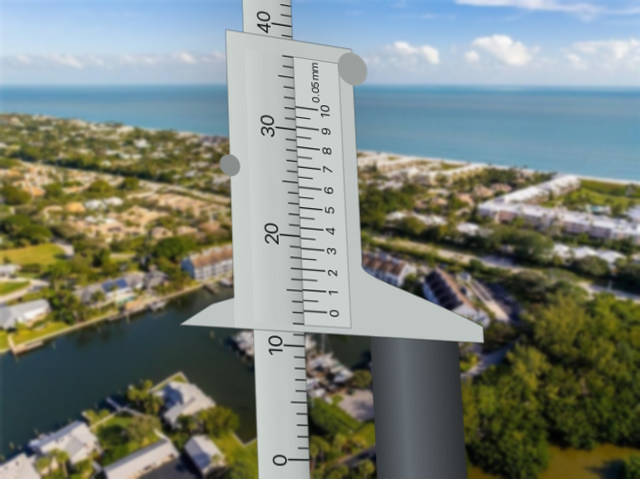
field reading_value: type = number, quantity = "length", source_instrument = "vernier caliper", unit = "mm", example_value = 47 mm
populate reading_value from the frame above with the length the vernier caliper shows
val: 13.2 mm
